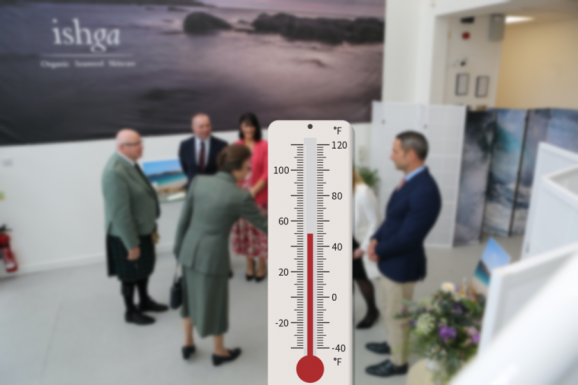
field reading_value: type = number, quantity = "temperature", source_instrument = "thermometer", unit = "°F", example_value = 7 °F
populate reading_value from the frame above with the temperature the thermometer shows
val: 50 °F
